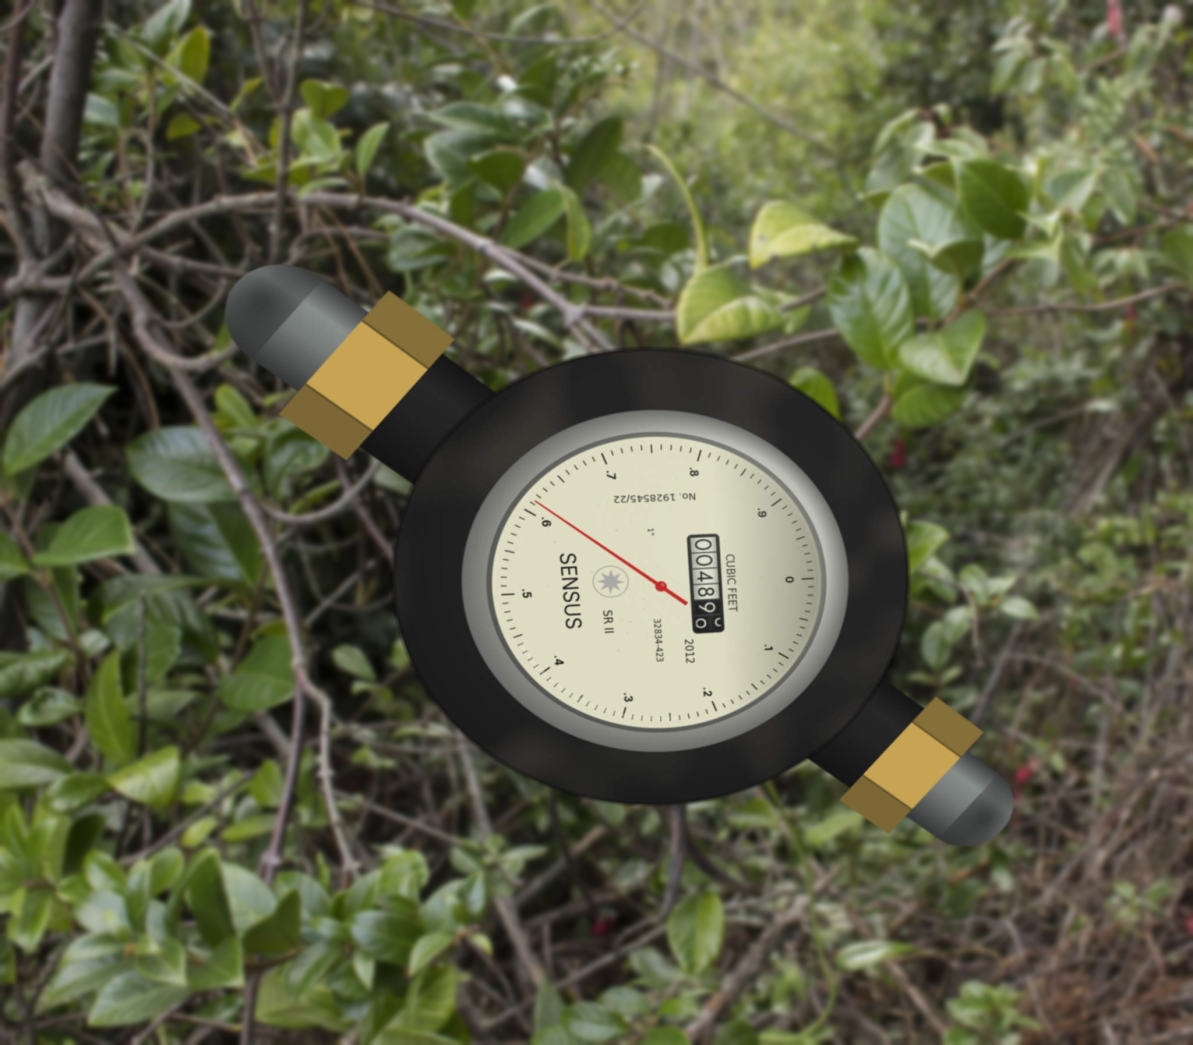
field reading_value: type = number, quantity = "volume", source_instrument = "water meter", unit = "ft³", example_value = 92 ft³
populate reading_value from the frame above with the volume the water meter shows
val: 4898.61 ft³
